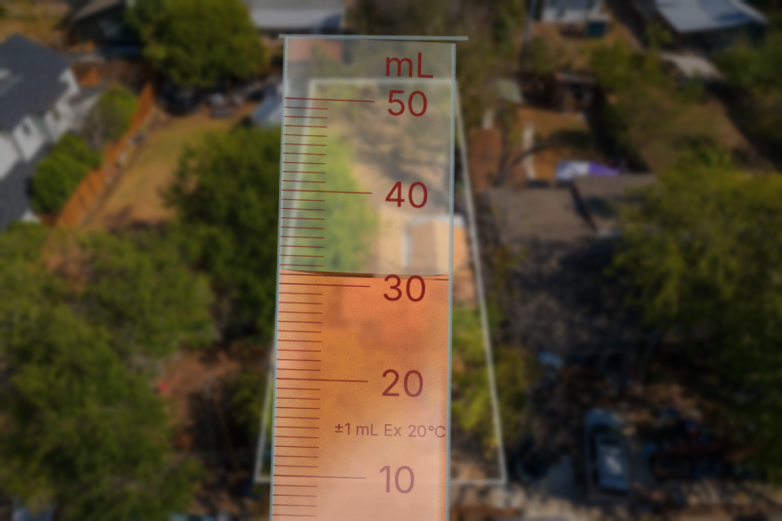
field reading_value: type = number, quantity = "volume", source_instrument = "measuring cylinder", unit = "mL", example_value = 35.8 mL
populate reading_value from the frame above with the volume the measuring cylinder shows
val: 31 mL
